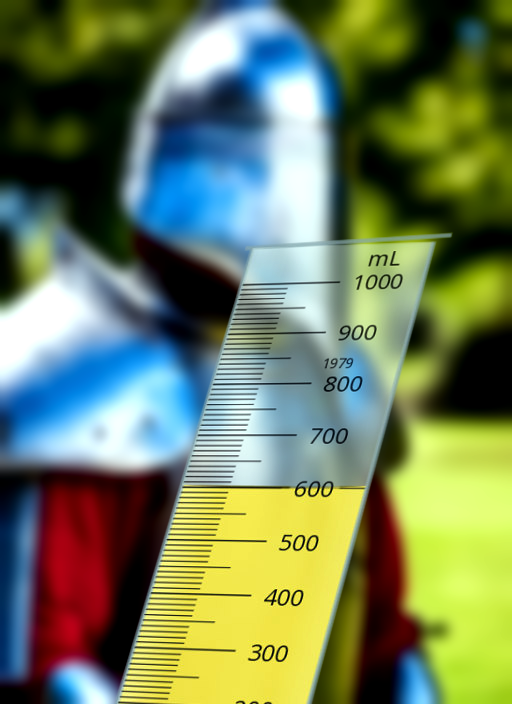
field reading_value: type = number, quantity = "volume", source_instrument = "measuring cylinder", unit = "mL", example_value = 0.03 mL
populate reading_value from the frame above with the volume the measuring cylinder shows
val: 600 mL
